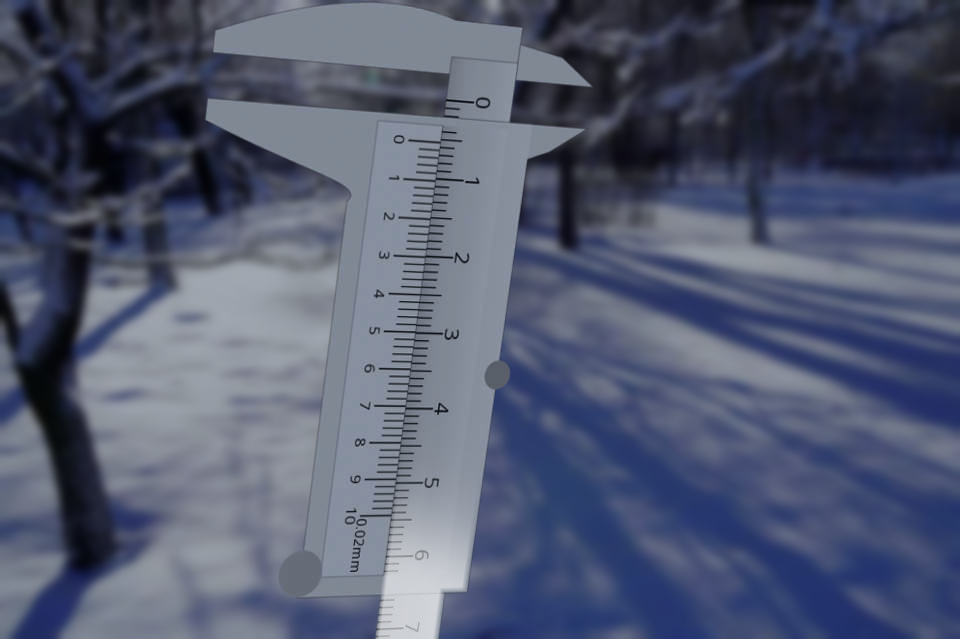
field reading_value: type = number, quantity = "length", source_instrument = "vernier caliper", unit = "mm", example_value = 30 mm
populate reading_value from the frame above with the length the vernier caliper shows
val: 5.4 mm
